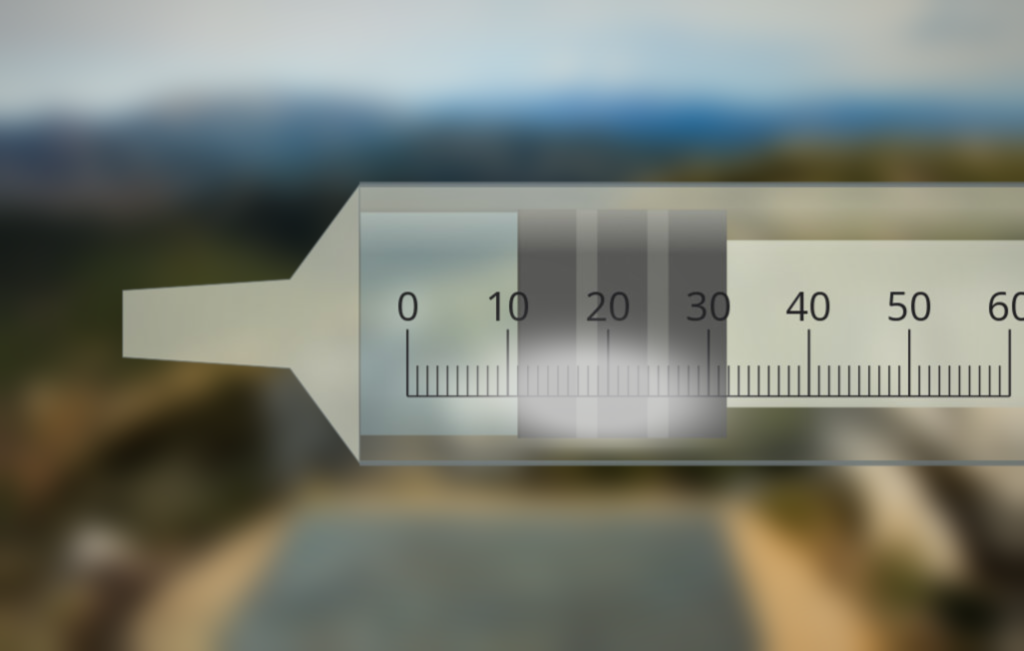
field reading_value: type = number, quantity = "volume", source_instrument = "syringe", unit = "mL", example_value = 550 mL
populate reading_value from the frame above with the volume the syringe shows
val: 11 mL
